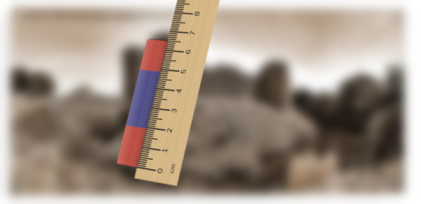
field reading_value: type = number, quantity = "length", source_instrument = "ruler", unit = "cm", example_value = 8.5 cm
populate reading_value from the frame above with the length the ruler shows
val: 6.5 cm
